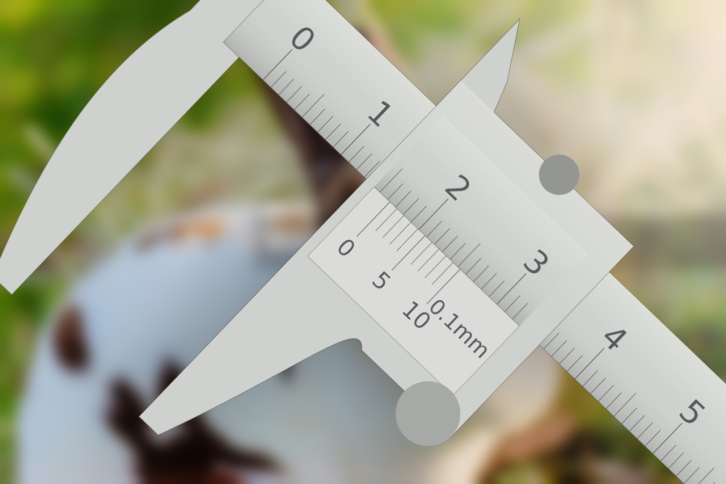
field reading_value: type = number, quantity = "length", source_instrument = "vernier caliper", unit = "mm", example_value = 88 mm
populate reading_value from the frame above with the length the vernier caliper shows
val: 16.3 mm
